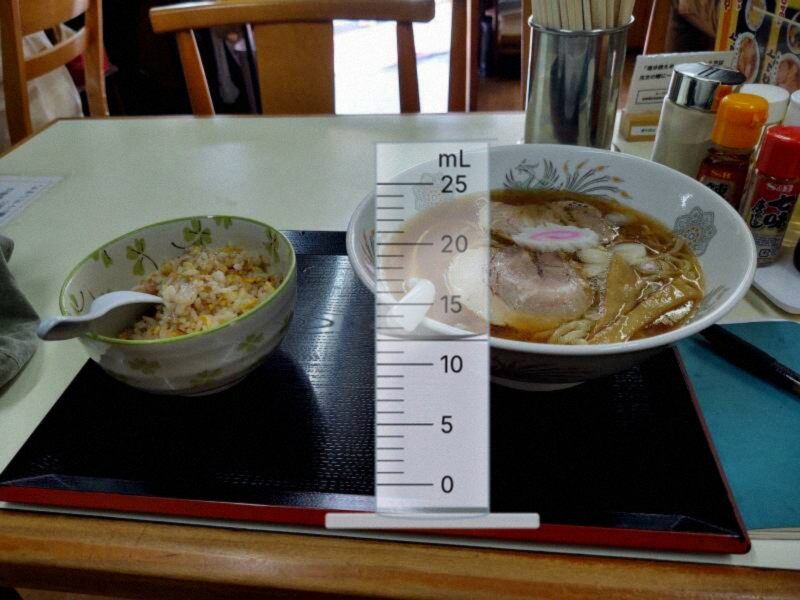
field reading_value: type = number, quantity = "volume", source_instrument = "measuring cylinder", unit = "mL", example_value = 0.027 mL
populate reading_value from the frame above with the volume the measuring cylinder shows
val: 12 mL
